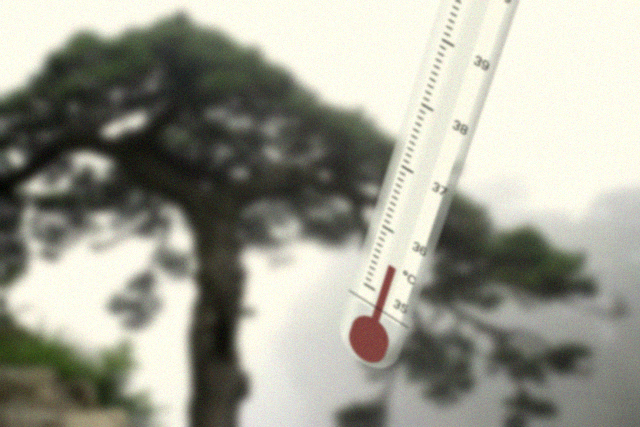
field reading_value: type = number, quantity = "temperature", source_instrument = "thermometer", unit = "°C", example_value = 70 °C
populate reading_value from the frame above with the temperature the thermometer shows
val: 35.5 °C
